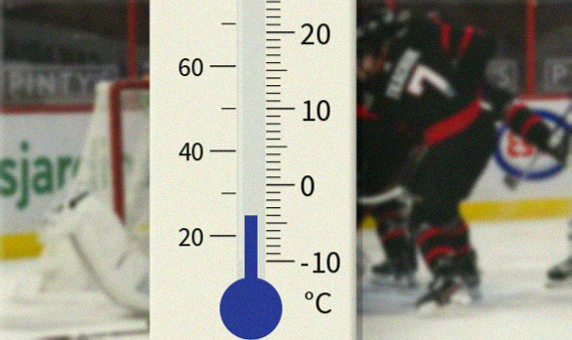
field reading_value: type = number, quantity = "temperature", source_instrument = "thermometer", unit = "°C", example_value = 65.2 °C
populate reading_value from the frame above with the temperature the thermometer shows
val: -4 °C
